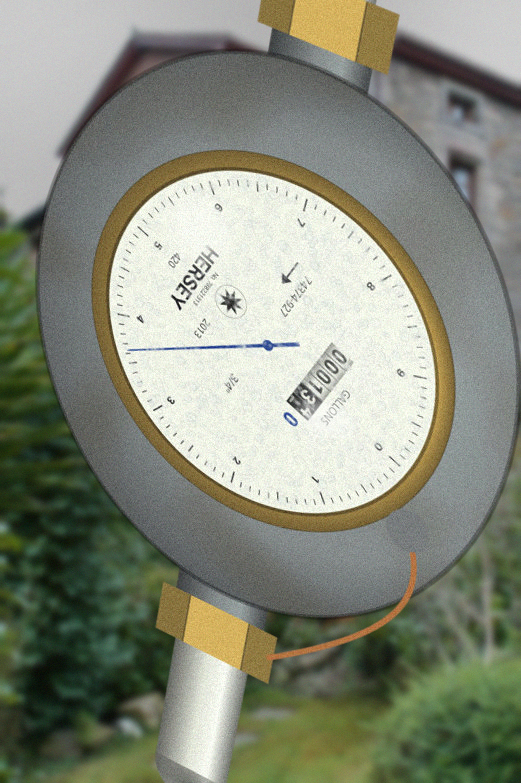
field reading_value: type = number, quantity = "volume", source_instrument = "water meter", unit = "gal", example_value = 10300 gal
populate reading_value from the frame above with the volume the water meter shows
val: 1343.6 gal
